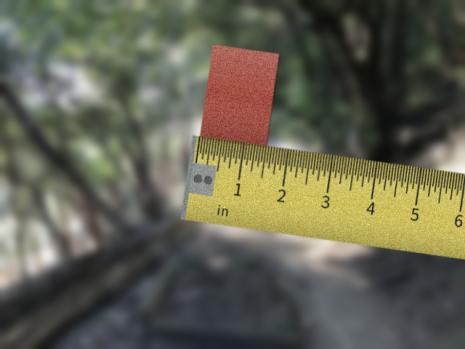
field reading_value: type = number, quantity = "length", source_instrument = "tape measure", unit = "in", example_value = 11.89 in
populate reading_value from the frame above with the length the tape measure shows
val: 1.5 in
